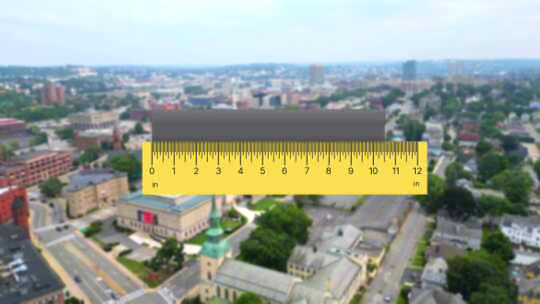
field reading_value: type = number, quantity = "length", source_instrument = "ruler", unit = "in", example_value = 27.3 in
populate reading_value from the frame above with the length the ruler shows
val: 10.5 in
